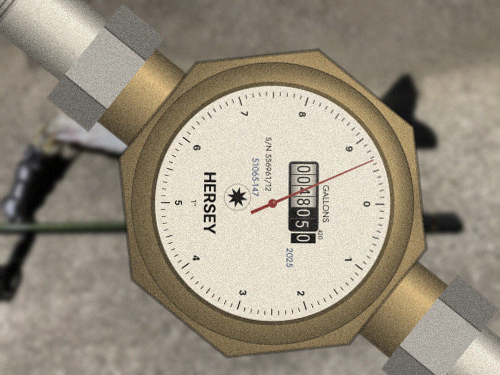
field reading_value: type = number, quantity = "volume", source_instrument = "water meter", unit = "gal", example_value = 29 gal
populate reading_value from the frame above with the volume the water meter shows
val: 48049.3 gal
